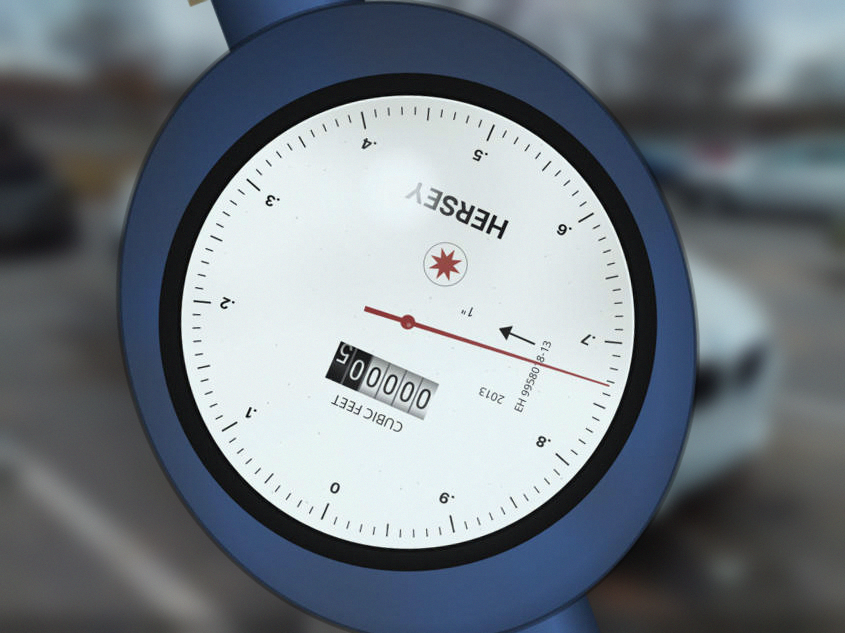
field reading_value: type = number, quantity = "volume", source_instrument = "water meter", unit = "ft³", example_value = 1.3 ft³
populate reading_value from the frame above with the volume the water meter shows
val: 4.73 ft³
